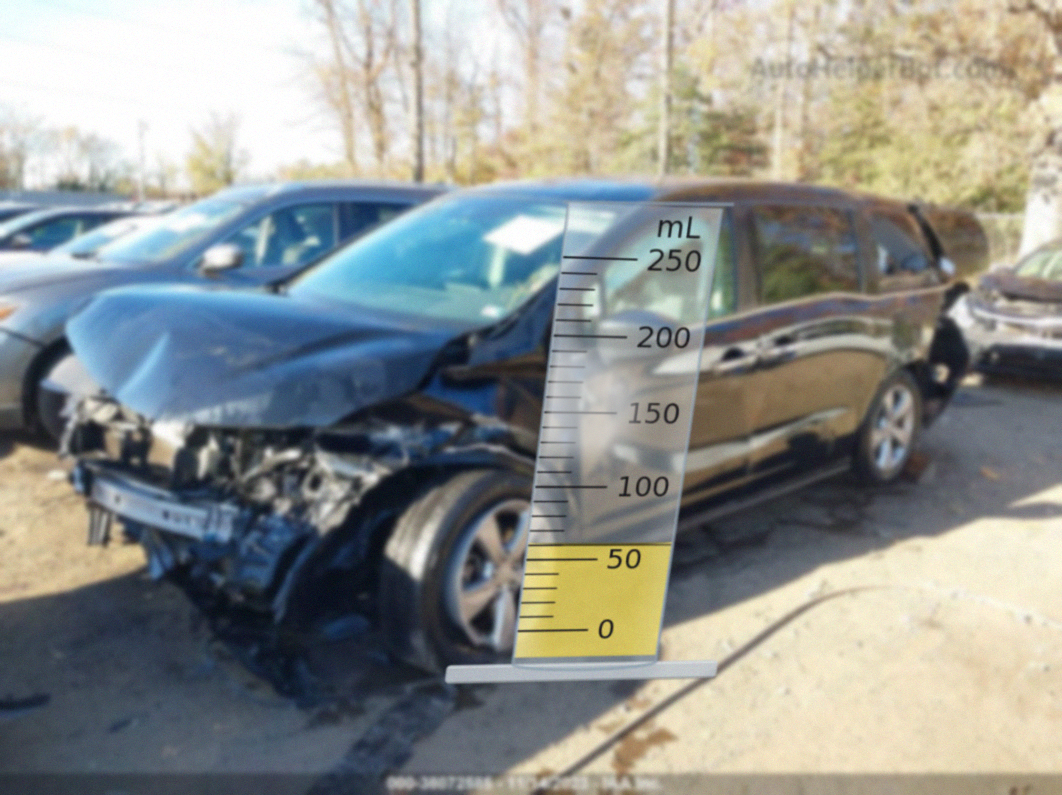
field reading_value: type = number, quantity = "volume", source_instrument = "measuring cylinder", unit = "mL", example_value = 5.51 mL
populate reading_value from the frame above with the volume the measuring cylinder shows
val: 60 mL
